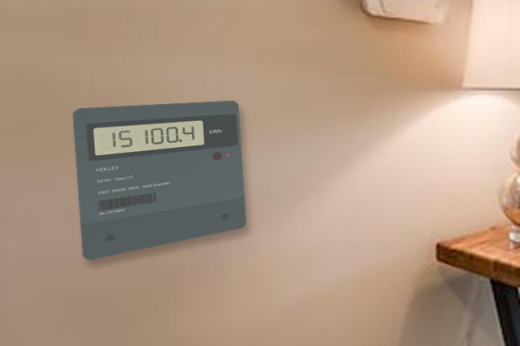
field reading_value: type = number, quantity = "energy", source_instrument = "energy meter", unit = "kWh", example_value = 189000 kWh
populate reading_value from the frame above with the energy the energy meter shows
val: 15100.4 kWh
